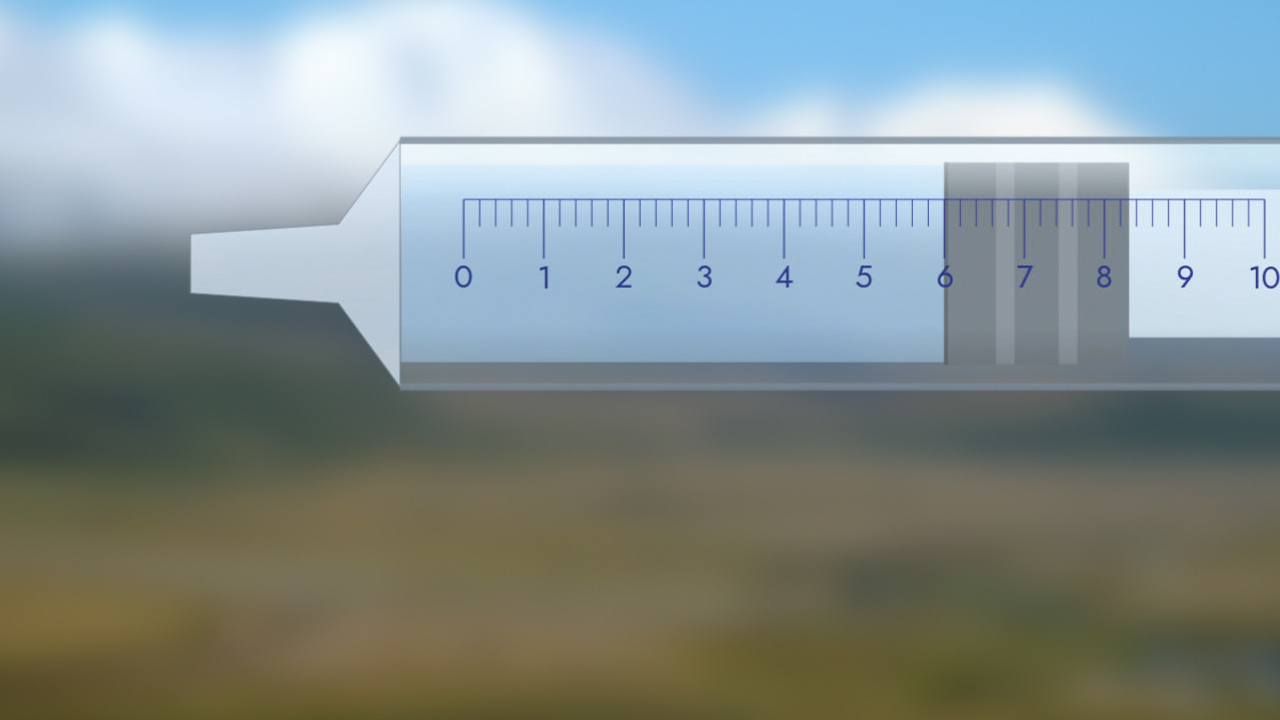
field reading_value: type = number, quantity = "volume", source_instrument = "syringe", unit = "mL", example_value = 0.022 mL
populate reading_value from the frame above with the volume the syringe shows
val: 6 mL
